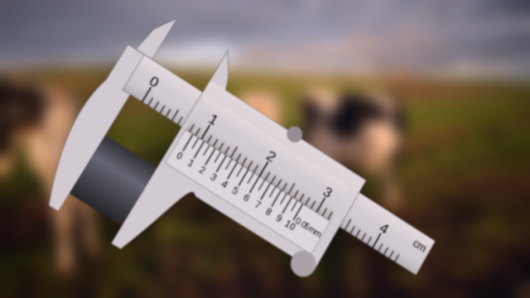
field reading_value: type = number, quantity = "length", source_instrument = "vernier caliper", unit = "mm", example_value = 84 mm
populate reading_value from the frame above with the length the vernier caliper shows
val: 8.6 mm
